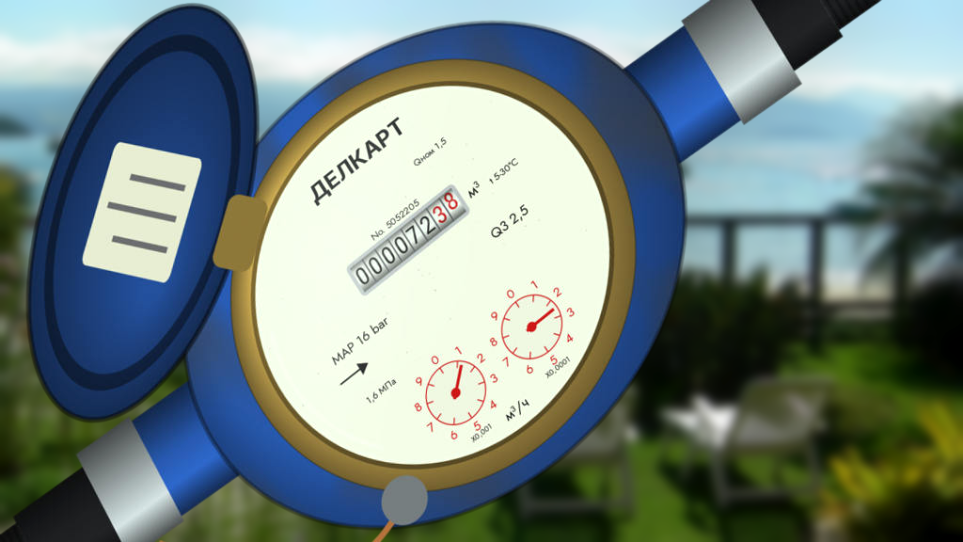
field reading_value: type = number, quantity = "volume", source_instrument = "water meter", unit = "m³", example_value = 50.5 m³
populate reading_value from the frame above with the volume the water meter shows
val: 72.3812 m³
